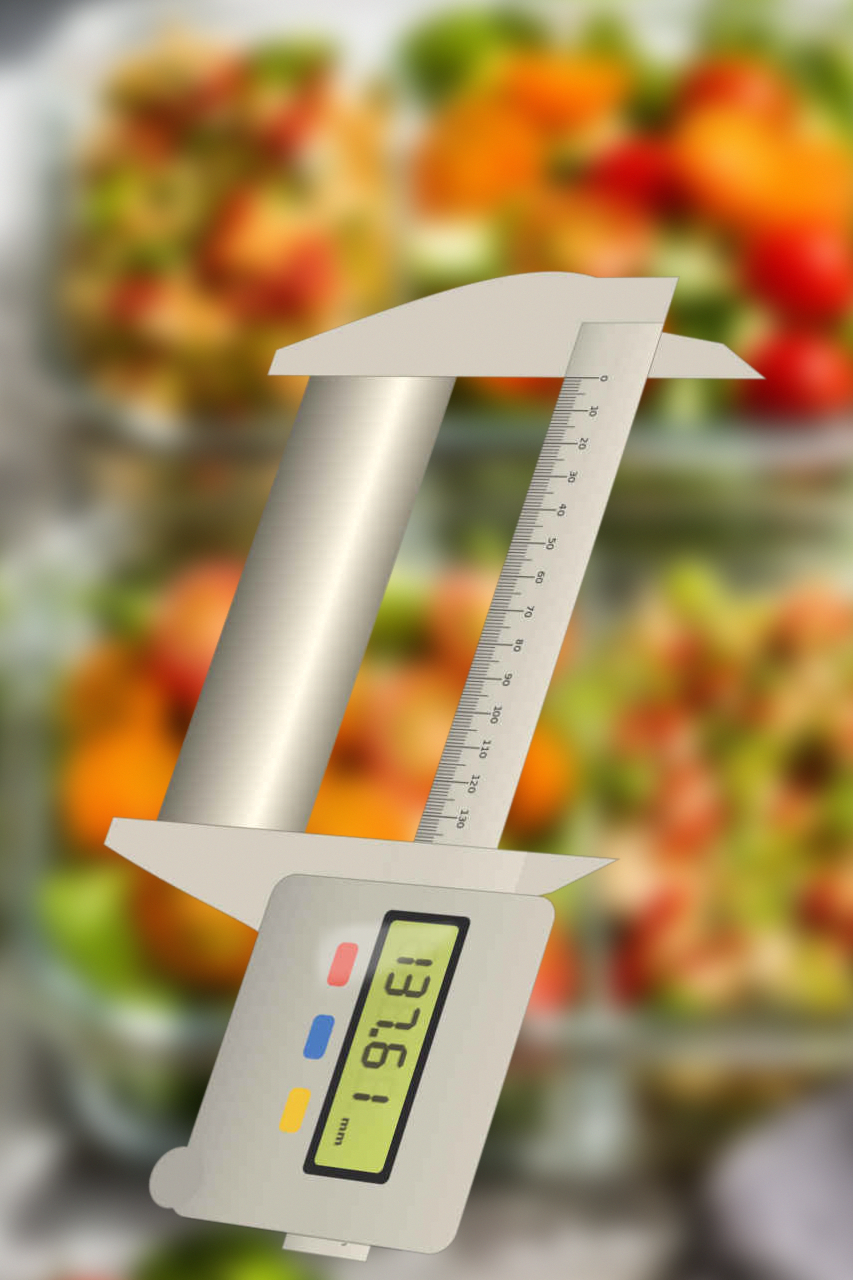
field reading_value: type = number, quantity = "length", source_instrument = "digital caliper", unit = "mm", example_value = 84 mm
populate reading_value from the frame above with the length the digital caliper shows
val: 137.61 mm
